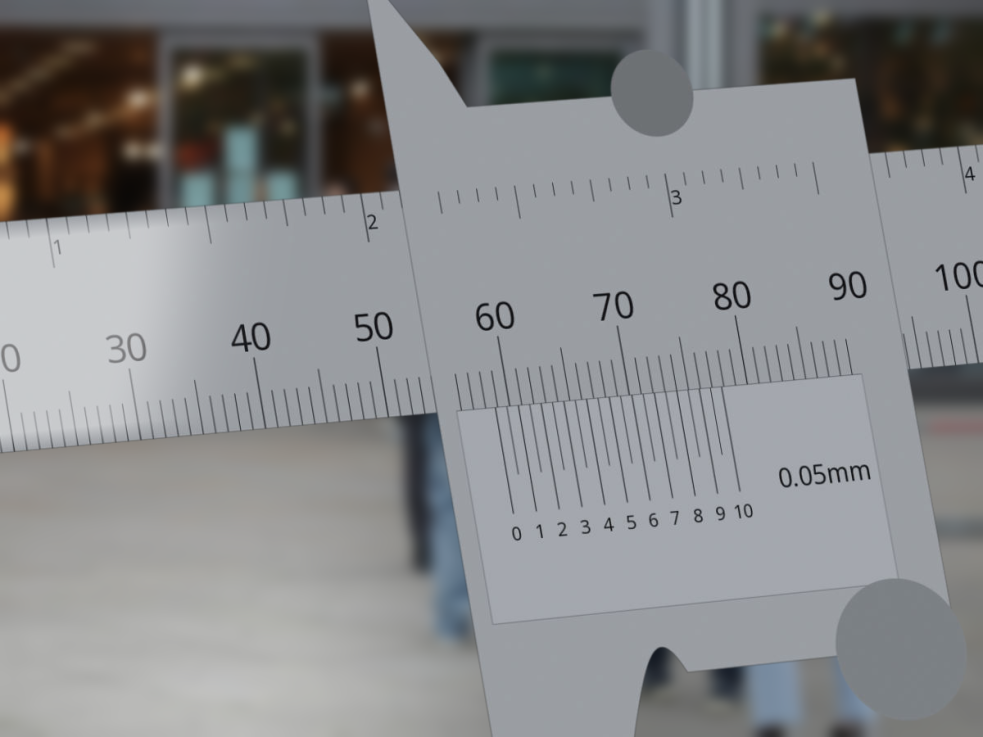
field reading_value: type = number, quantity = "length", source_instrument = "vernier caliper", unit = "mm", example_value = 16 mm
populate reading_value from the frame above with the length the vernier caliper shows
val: 58.8 mm
